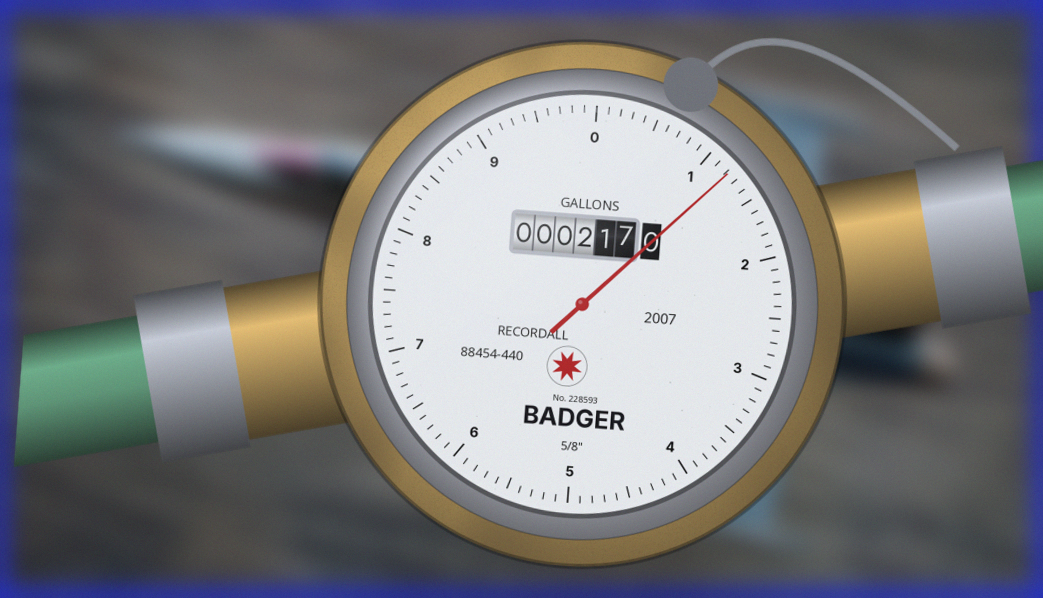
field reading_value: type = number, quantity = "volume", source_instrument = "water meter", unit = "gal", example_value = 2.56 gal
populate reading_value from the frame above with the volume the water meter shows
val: 2171.2 gal
